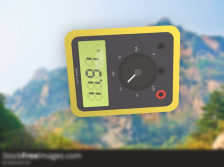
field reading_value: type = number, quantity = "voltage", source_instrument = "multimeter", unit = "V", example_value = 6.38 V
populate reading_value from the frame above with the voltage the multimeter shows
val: 11.91 V
